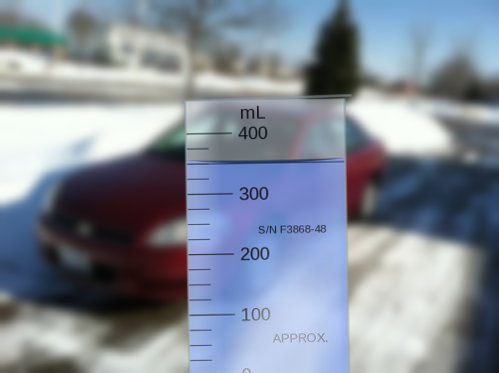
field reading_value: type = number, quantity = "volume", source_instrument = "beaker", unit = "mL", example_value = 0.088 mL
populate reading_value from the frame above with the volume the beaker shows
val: 350 mL
